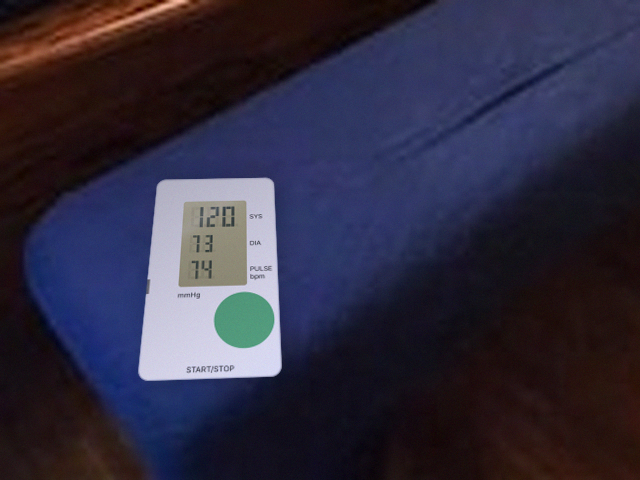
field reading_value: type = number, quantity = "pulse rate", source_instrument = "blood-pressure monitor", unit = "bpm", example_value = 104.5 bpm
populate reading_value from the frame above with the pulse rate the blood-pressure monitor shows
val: 74 bpm
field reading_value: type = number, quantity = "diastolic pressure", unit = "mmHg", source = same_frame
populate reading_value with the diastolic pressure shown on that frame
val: 73 mmHg
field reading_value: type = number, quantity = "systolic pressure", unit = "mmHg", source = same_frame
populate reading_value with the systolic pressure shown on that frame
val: 120 mmHg
